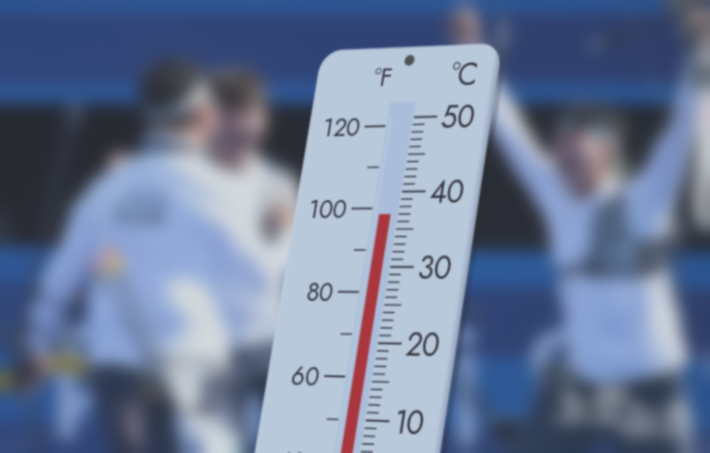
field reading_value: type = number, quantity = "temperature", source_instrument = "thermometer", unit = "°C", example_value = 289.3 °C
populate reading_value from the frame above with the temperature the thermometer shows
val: 37 °C
